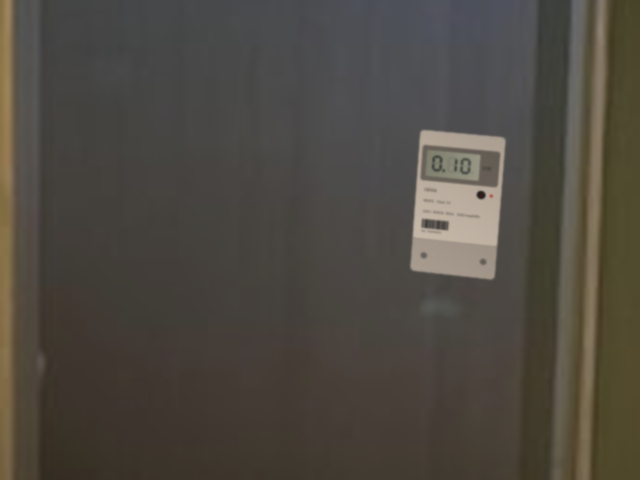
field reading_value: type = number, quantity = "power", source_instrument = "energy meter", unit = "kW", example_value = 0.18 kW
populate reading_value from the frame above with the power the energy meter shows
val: 0.10 kW
